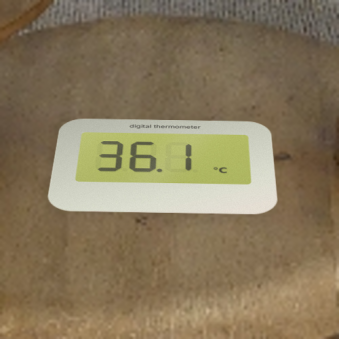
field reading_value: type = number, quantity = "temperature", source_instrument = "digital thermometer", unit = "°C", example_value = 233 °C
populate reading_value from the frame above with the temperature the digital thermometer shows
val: 36.1 °C
